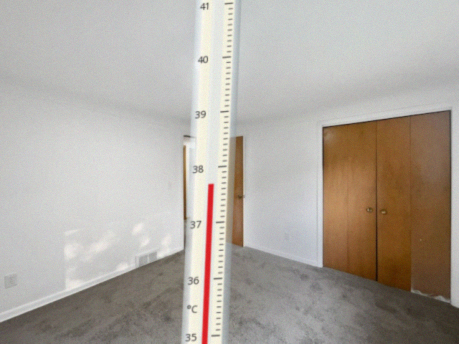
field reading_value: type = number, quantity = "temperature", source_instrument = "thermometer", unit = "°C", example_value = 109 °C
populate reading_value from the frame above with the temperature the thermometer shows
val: 37.7 °C
